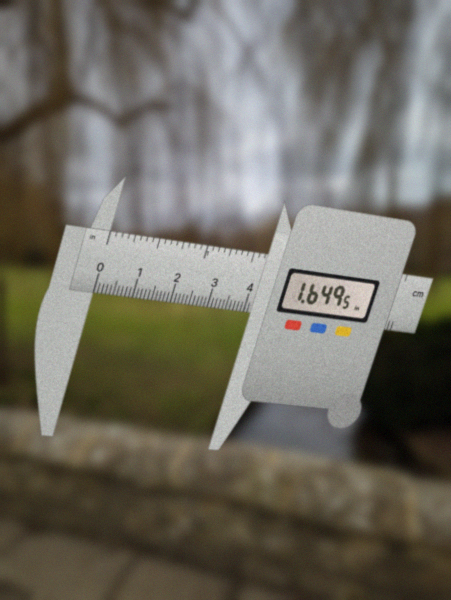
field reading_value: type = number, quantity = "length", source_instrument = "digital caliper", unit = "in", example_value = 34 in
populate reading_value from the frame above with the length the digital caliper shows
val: 1.6495 in
